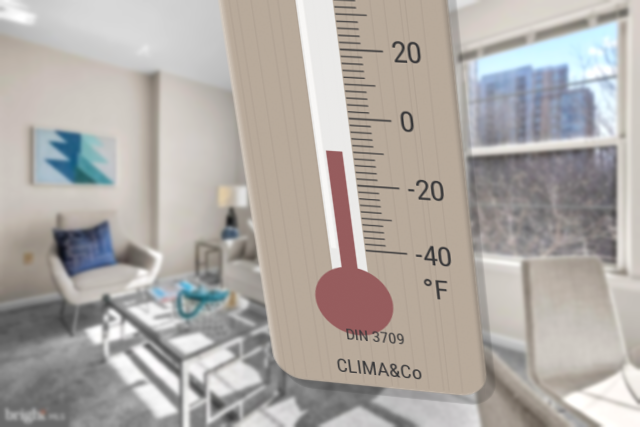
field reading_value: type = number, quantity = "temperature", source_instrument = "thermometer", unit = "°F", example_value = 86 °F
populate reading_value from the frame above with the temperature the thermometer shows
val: -10 °F
